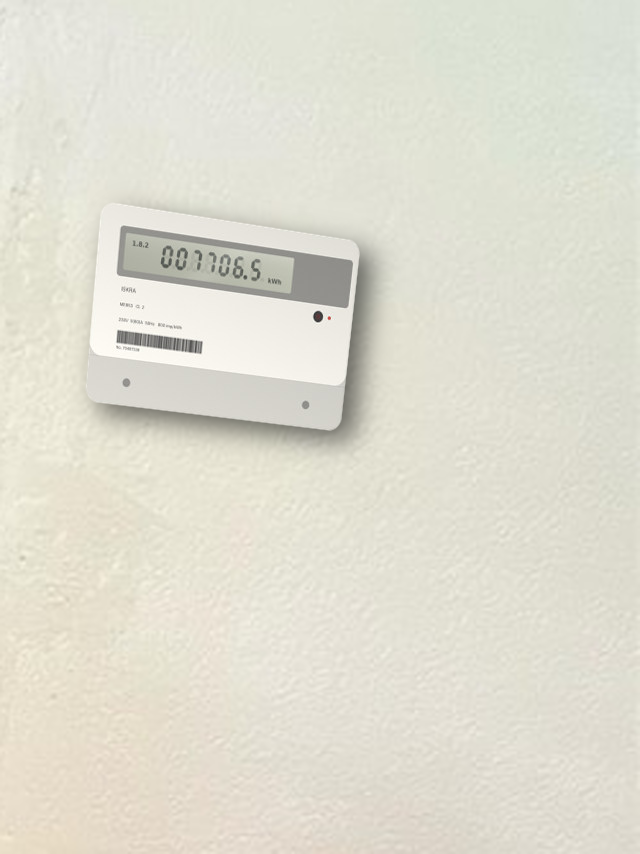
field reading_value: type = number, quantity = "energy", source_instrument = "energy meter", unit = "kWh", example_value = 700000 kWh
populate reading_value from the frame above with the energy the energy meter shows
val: 7706.5 kWh
